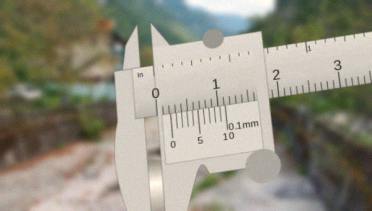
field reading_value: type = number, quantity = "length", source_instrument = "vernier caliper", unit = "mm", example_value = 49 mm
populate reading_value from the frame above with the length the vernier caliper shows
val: 2.2 mm
